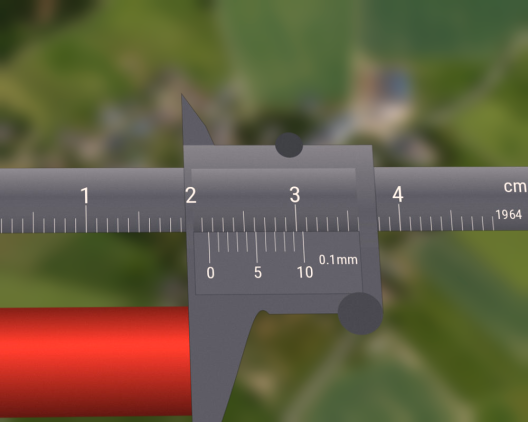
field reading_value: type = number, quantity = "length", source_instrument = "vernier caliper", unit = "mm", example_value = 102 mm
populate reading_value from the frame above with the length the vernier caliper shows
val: 21.6 mm
